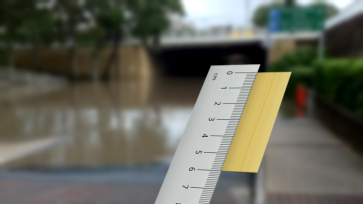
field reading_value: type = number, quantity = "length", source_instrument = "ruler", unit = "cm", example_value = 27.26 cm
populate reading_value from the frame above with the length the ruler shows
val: 6 cm
